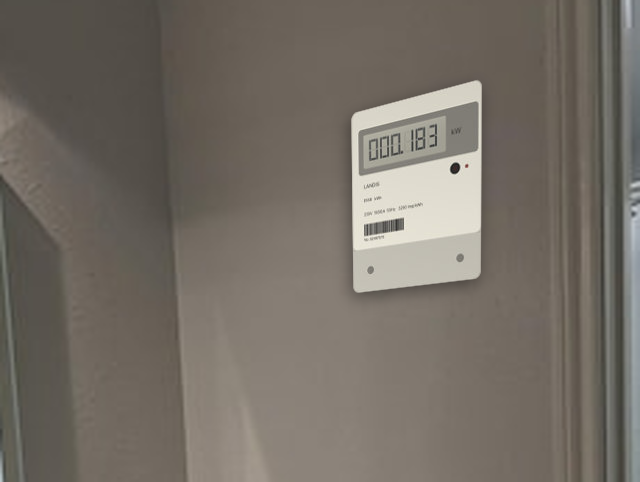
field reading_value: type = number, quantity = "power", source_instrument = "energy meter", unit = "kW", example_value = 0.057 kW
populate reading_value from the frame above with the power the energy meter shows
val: 0.183 kW
